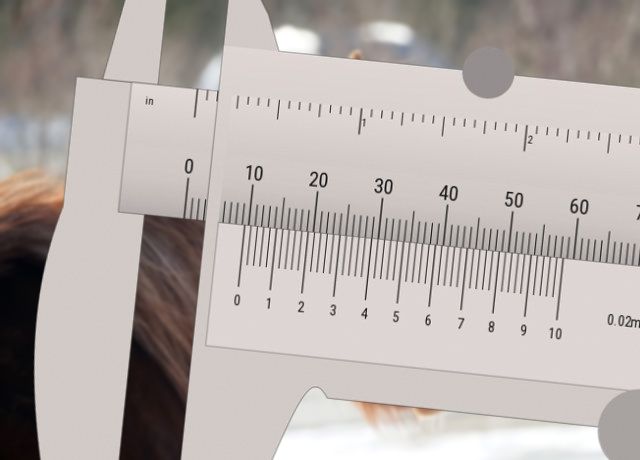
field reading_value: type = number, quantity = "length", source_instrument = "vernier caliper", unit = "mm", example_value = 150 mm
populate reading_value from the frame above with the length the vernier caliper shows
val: 9.4 mm
